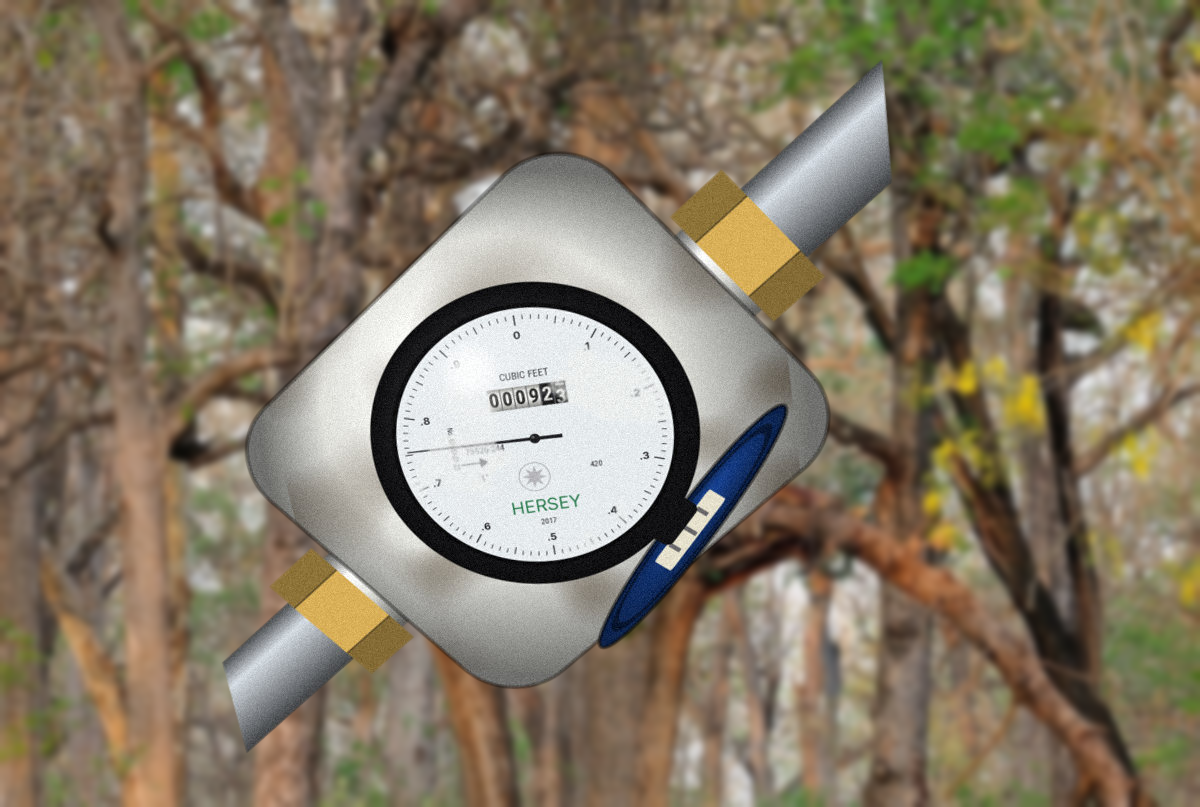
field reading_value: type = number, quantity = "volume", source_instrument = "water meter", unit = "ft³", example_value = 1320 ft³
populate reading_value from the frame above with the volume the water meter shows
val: 922.75 ft³
